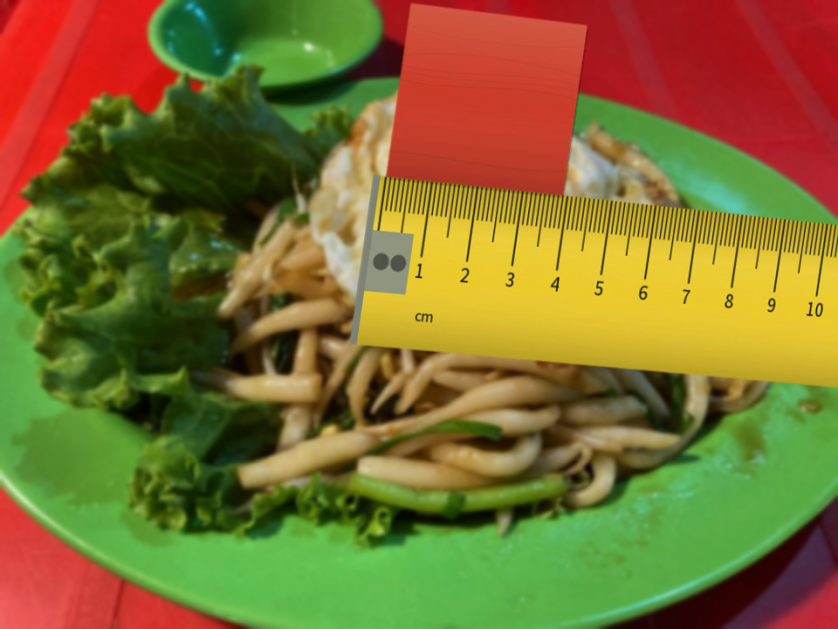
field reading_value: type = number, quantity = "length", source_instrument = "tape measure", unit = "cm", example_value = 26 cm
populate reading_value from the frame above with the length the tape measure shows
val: 3.9 cm
